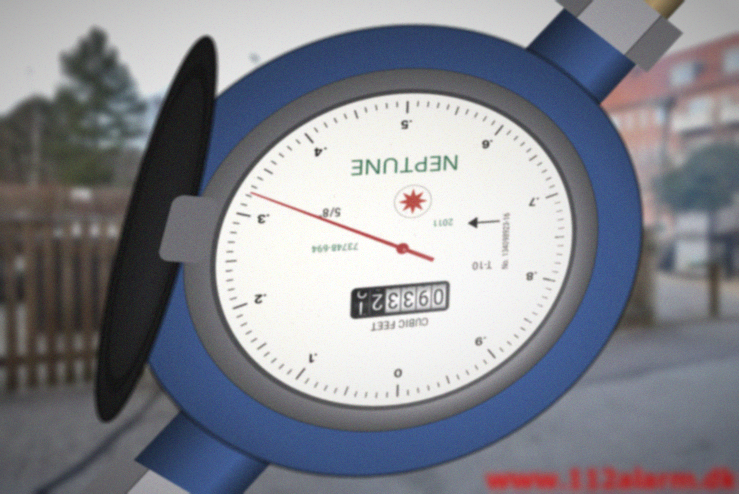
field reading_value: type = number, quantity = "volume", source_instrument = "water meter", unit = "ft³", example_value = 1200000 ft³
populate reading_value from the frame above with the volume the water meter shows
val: 93321.32 ft³
